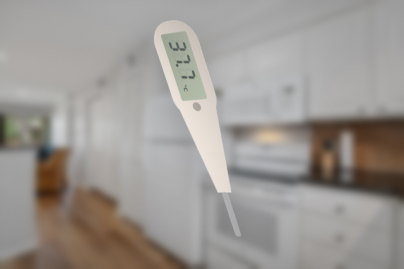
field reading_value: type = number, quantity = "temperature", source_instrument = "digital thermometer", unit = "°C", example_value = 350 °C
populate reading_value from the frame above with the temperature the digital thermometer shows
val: 37.7 °C
